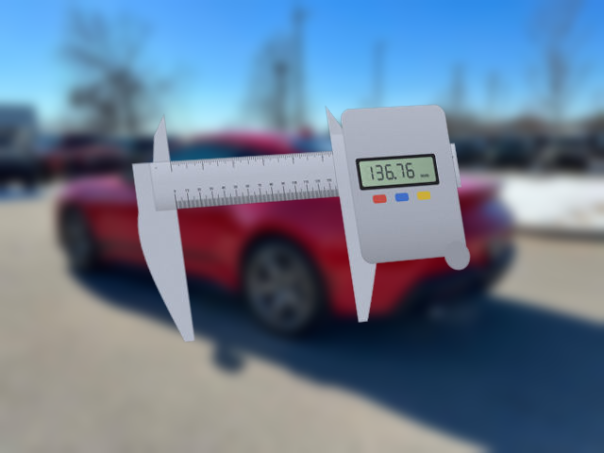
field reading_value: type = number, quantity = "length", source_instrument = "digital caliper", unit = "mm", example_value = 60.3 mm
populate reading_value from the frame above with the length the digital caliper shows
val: 136.76 mm
